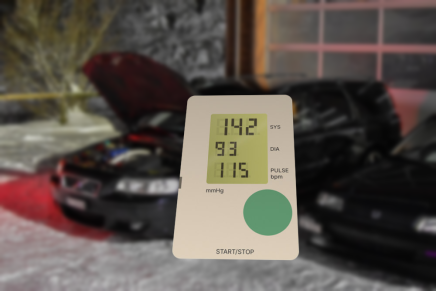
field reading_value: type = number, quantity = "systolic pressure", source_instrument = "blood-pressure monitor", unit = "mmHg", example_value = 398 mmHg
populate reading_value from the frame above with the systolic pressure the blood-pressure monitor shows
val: 142 mmHg
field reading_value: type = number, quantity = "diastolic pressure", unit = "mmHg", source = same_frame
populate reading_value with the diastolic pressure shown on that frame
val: 93 mmHg
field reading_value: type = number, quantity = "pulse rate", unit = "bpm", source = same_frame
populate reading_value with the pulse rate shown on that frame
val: 115 bpm
